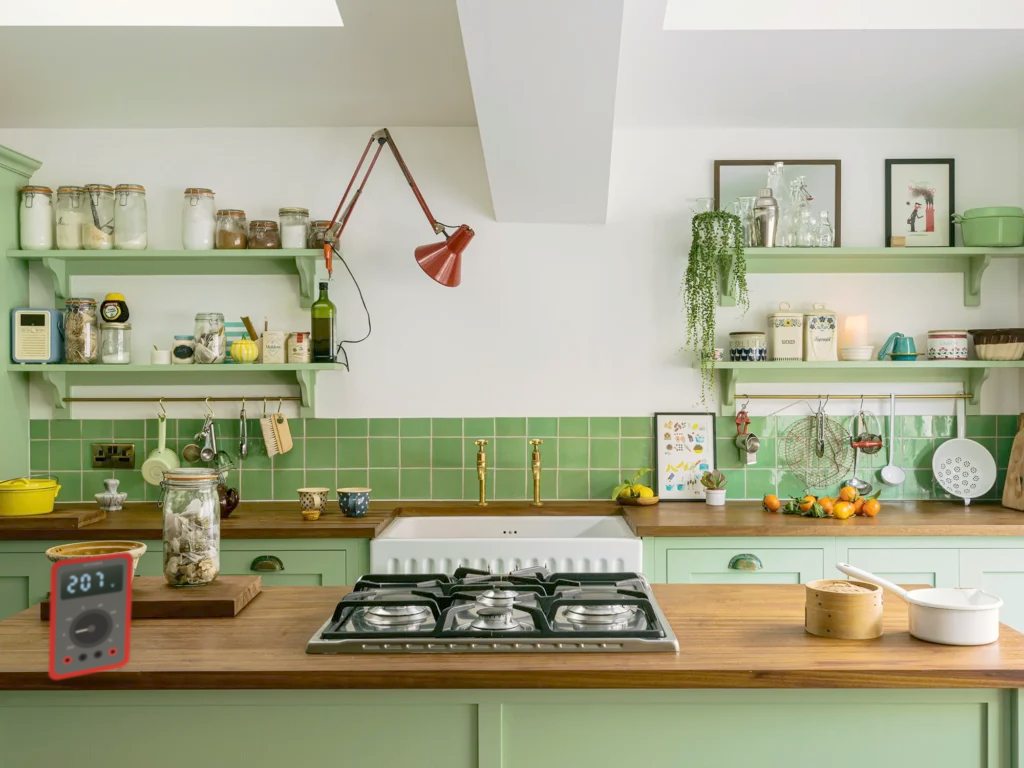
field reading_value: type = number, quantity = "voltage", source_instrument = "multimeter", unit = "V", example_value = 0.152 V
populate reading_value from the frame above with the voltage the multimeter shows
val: 207 V
